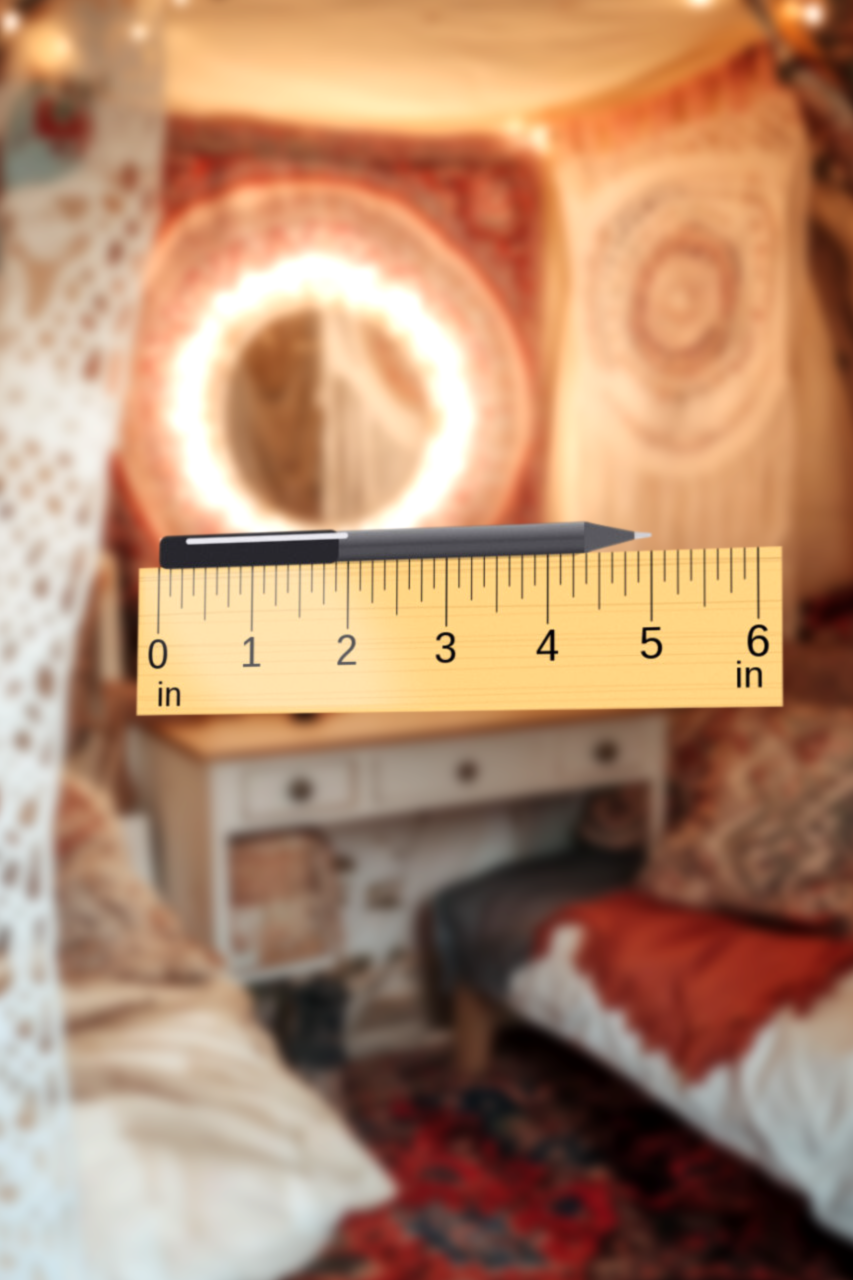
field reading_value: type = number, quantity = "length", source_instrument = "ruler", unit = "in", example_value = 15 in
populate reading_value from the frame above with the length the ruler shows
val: 5 in
